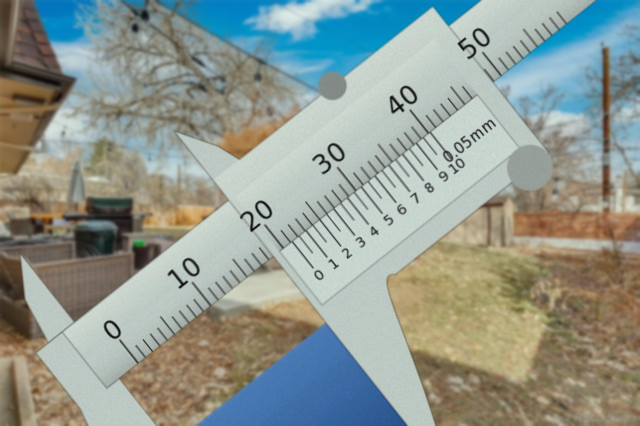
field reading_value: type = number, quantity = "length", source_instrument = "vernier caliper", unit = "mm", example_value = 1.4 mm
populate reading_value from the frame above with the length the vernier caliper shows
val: 21.2 mm
